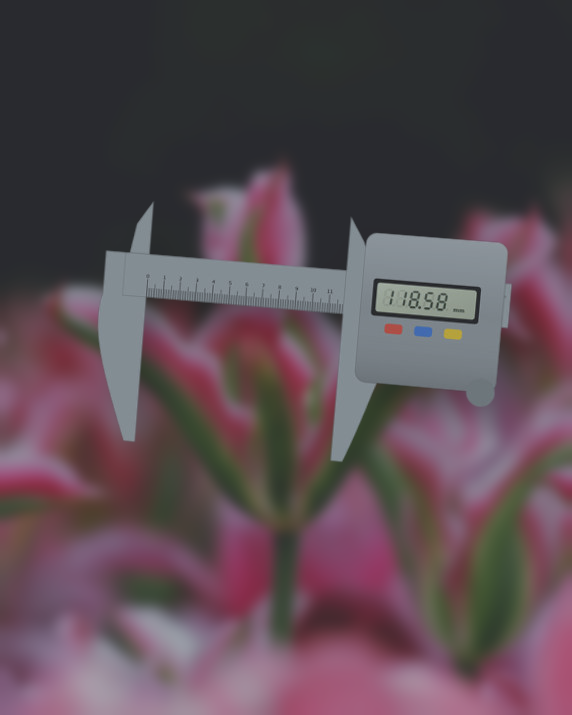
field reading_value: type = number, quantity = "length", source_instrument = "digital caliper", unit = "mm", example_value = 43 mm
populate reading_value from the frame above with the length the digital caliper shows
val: 118.58 mm
